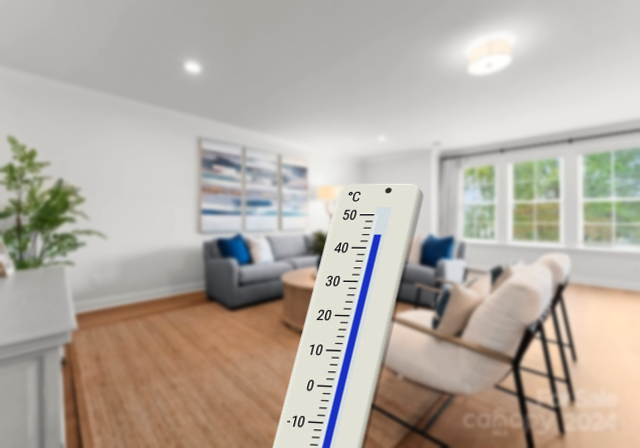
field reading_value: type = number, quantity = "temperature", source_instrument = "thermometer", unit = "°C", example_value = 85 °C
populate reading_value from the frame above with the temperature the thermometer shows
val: 44 °C
